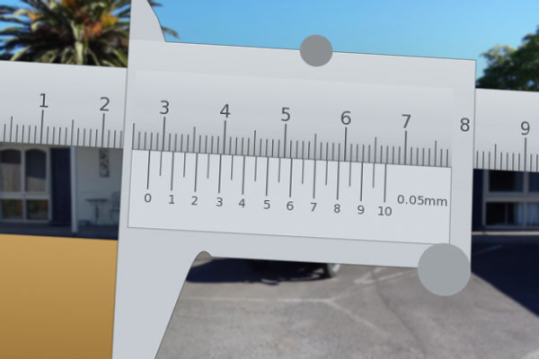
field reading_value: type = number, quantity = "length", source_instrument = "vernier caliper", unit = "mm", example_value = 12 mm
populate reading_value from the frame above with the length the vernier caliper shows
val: 27.8 mm
